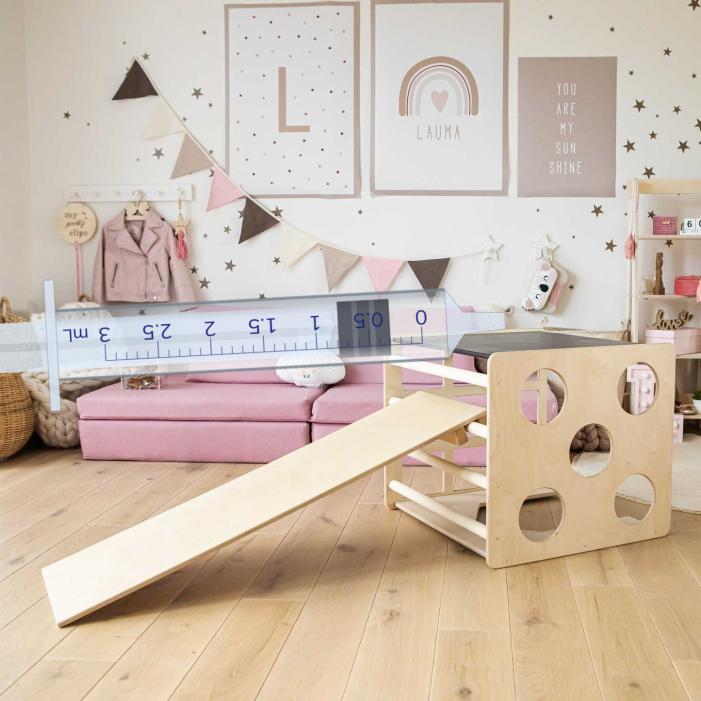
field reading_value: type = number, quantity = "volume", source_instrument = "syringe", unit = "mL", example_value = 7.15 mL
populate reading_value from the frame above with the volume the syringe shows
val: 0.3 mL
